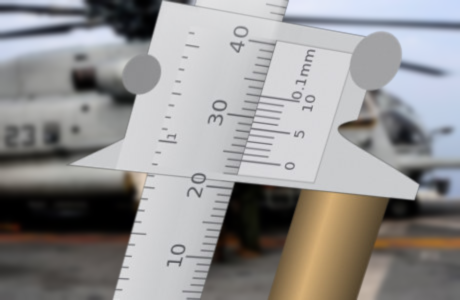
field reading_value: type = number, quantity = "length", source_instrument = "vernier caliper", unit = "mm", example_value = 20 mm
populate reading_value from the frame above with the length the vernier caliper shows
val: 24.0 mm
